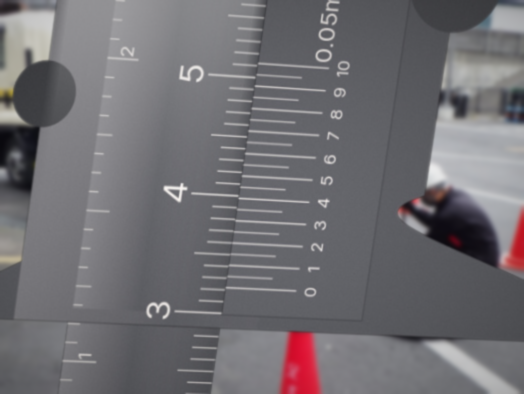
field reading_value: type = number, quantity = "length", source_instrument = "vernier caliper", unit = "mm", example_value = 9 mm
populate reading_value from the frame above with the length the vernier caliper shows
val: 32.2 mm
